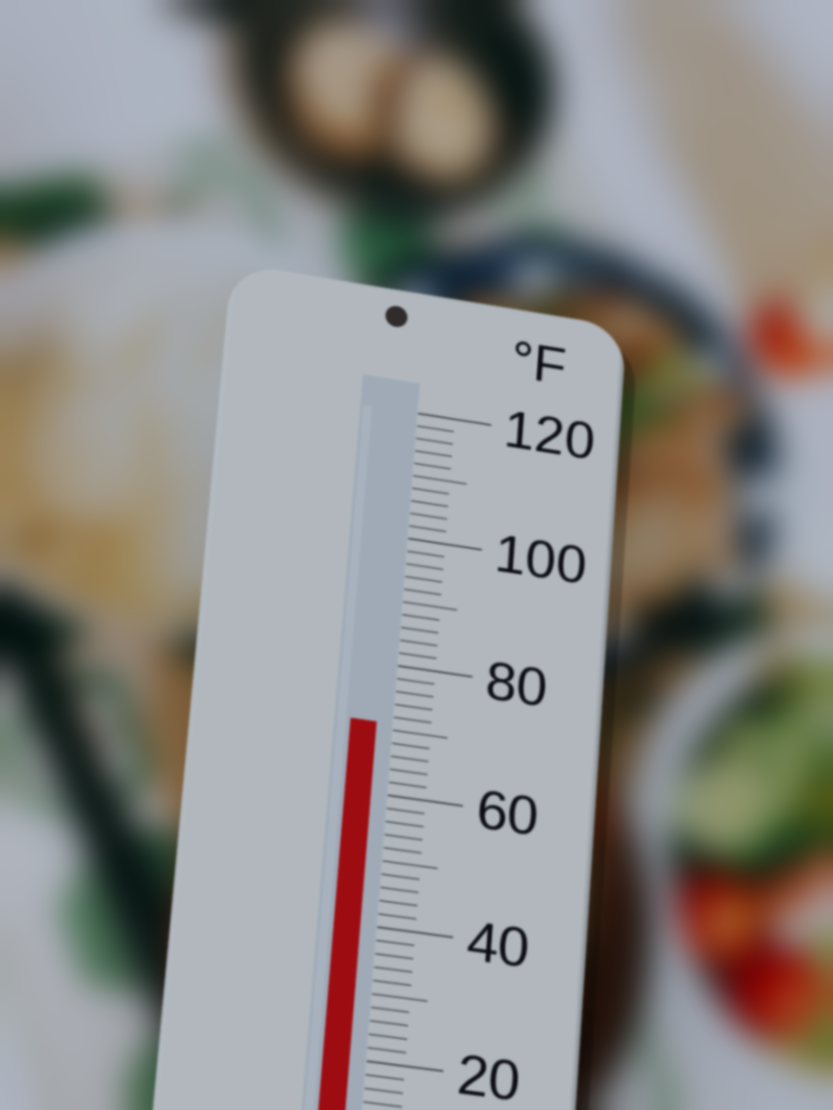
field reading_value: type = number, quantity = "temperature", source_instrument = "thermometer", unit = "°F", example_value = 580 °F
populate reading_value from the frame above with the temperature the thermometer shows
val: 71 °F
